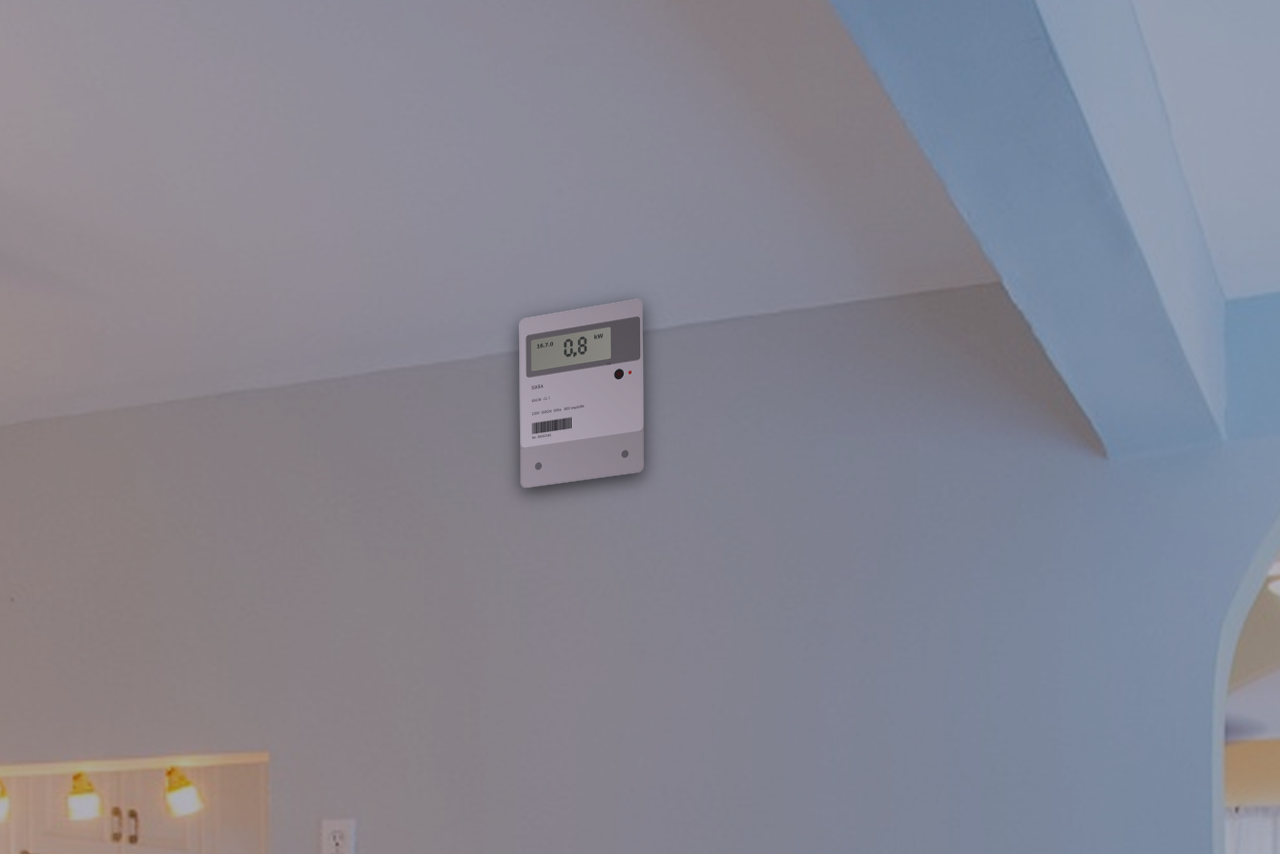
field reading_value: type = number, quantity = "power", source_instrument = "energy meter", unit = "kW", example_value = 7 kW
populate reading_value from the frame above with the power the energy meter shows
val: 0.8 kW
